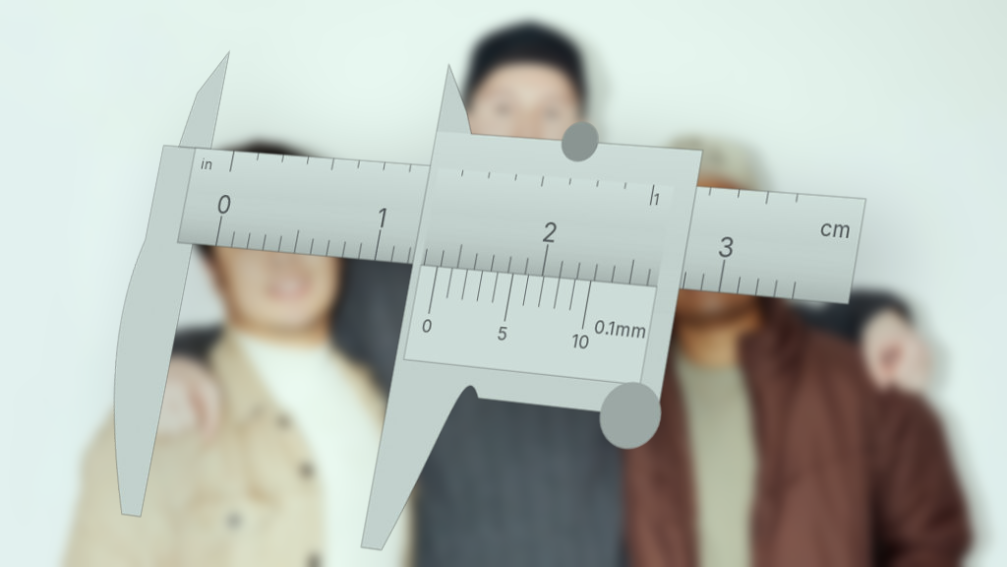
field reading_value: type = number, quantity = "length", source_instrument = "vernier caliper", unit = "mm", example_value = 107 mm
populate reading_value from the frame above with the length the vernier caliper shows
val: 13.8 mm
